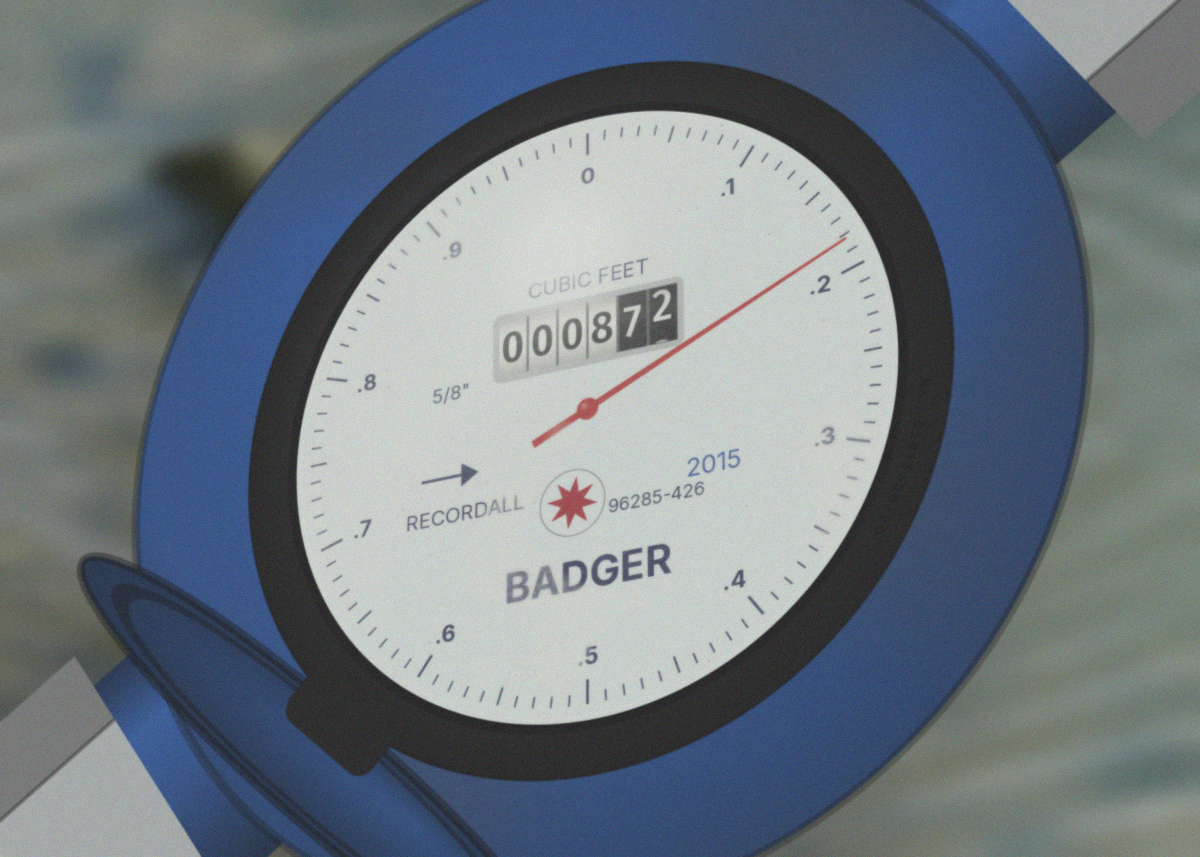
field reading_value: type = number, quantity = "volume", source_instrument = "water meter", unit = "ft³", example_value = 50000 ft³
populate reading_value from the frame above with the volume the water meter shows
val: 872.18 ft³
